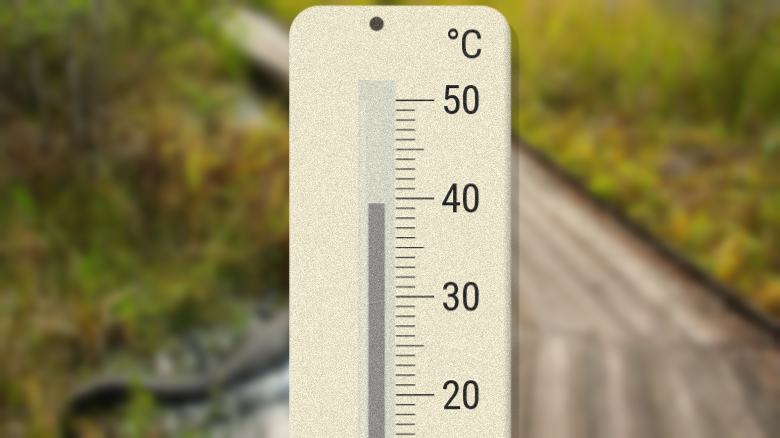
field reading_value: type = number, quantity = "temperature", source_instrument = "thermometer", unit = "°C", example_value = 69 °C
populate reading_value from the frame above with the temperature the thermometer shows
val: 39.5 °C
